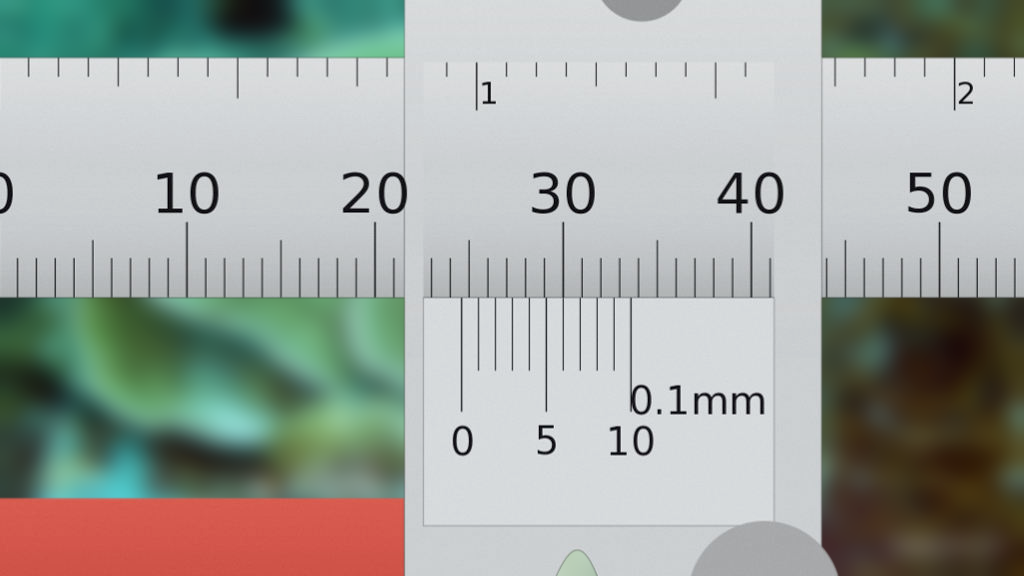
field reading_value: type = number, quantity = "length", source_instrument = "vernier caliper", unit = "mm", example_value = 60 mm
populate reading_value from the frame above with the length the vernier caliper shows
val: 24.6 mm
